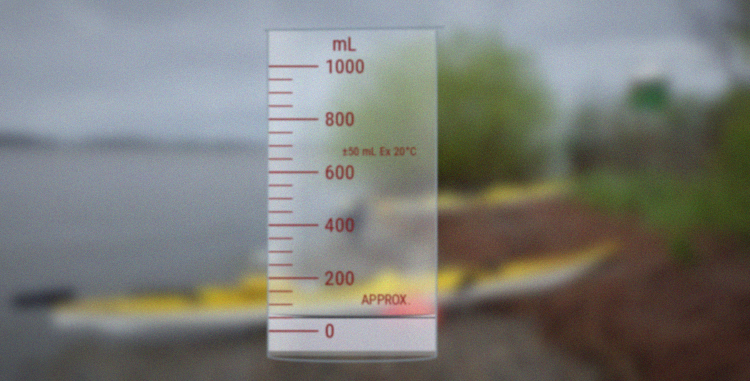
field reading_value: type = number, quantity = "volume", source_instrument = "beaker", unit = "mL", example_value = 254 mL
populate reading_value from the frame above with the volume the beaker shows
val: 50 mL
